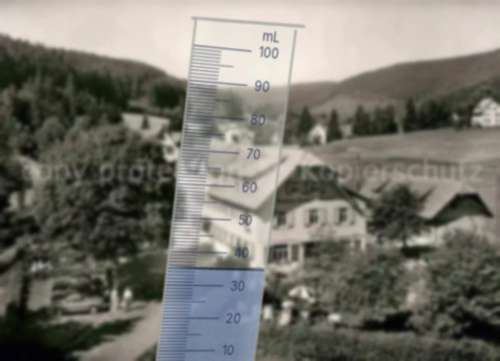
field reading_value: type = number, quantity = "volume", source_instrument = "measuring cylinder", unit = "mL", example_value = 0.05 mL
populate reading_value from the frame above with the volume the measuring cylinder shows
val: 35 mL
